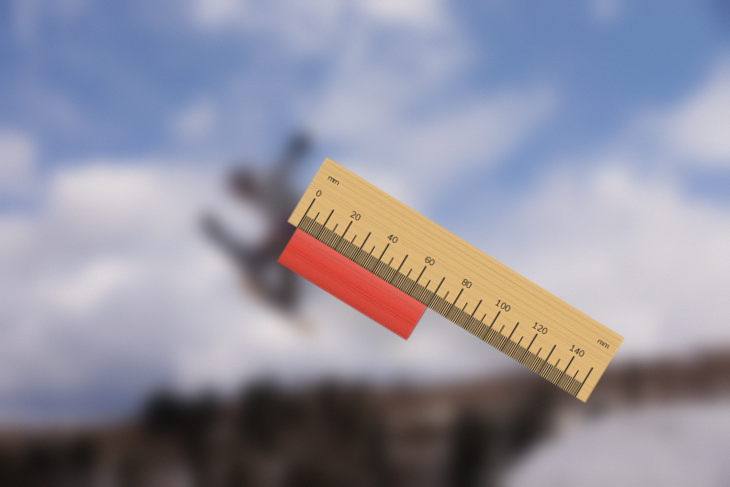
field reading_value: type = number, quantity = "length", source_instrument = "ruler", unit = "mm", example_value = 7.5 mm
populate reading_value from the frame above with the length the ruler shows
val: 70 mm
